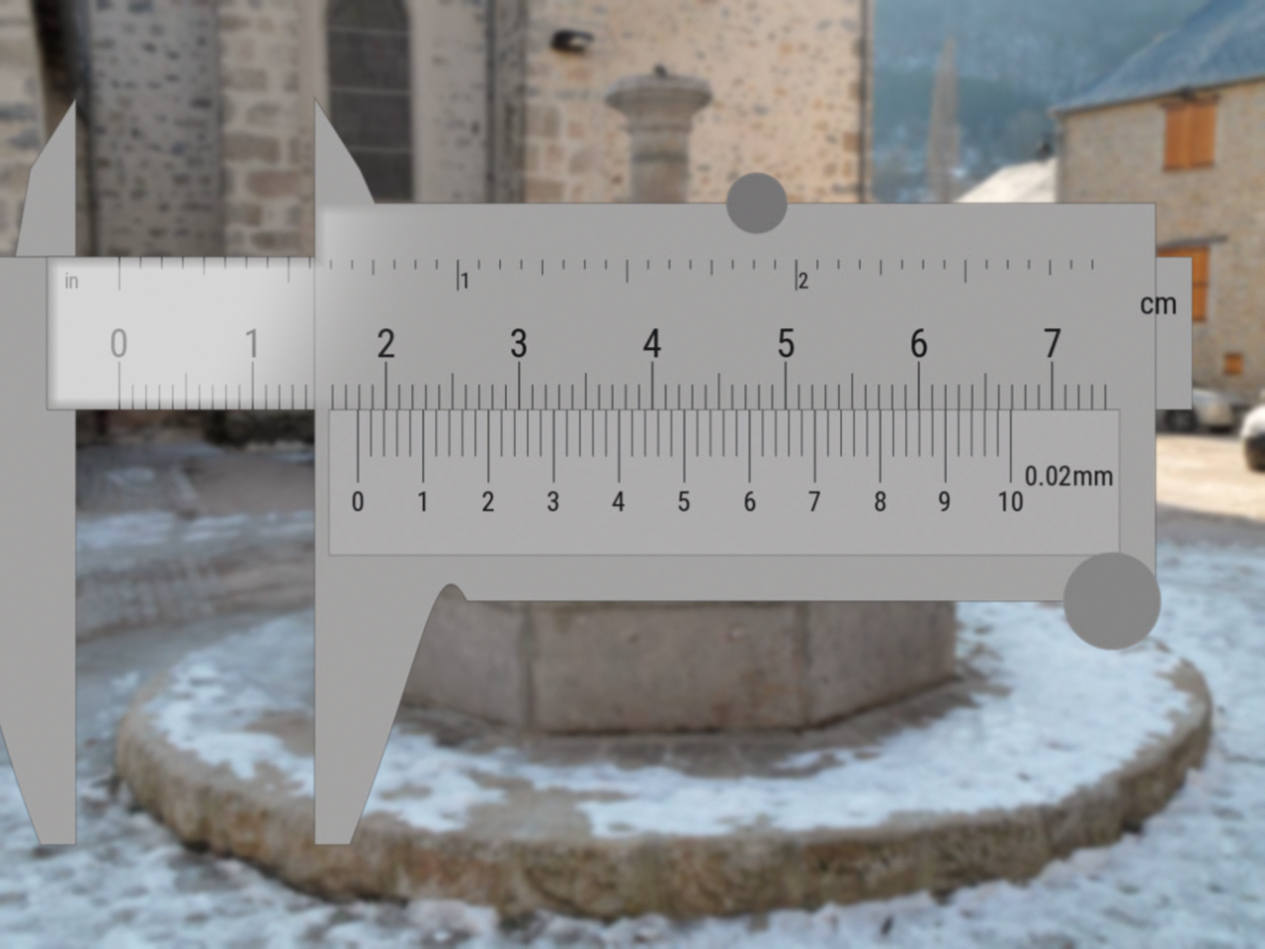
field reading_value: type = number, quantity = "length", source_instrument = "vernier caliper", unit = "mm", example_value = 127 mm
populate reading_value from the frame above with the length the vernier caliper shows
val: 17.9 mm
